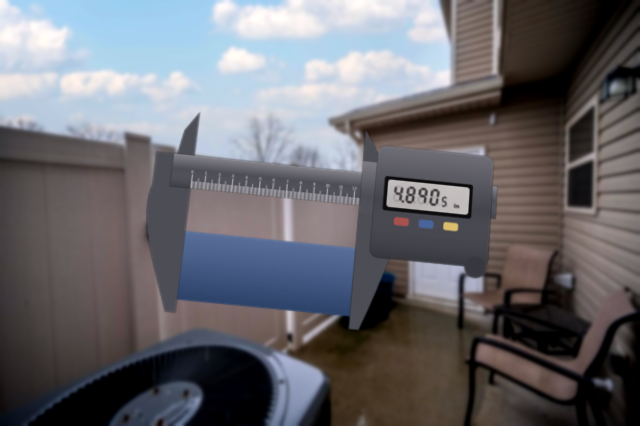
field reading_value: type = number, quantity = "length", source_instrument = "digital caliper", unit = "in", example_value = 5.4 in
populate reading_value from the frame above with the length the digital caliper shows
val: 4.8905 in
